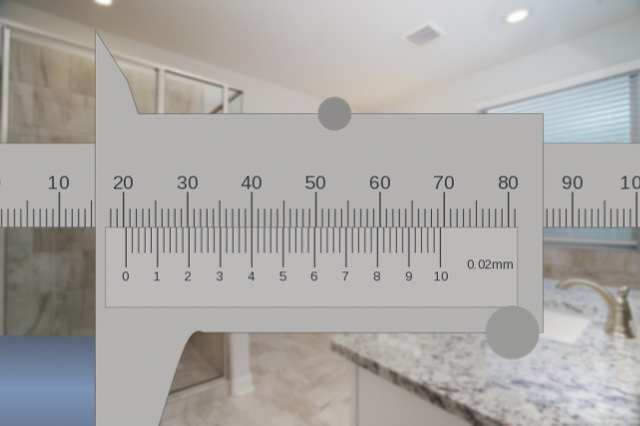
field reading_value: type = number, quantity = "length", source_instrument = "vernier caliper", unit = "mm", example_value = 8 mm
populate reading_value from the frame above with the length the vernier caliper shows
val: 20.4 mm
